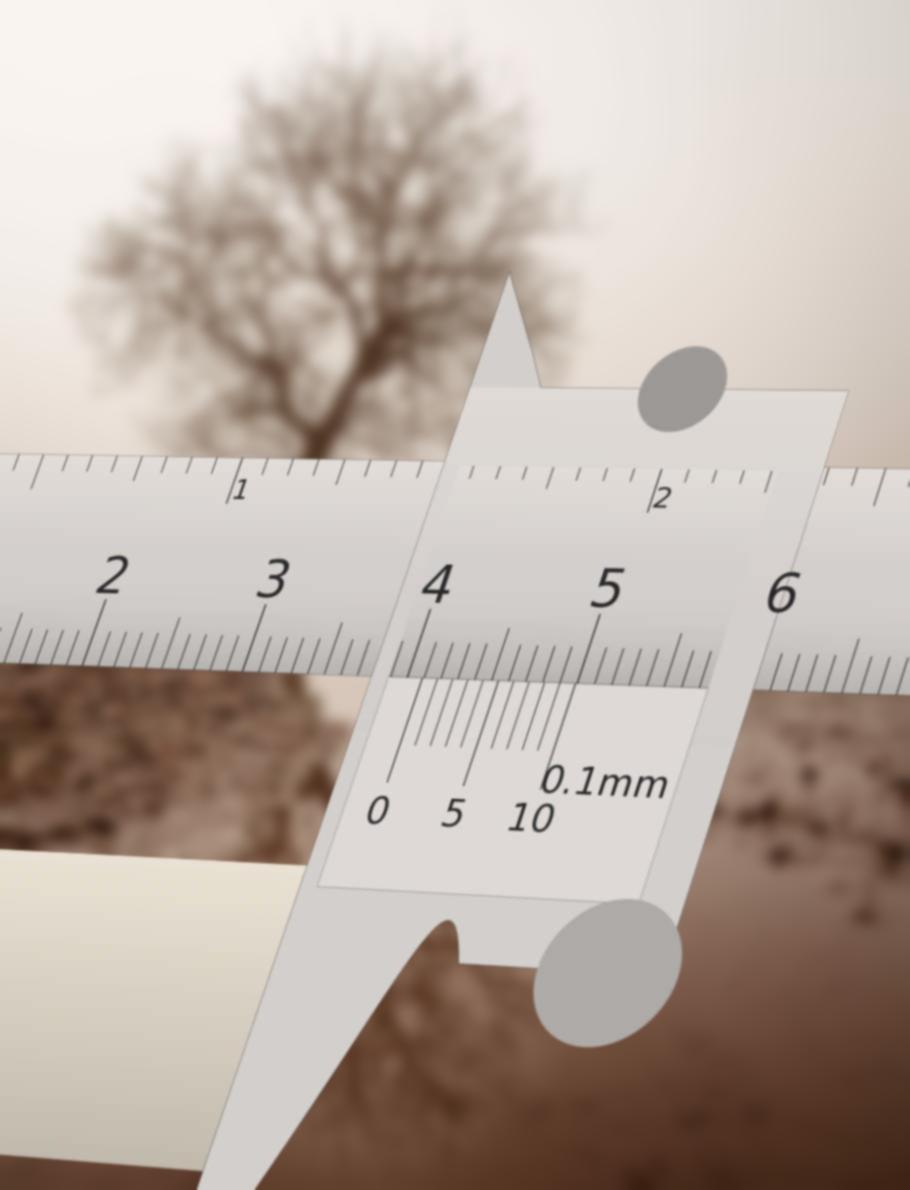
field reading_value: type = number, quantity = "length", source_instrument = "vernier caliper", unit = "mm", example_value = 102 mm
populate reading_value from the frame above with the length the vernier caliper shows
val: 40.9 mm
